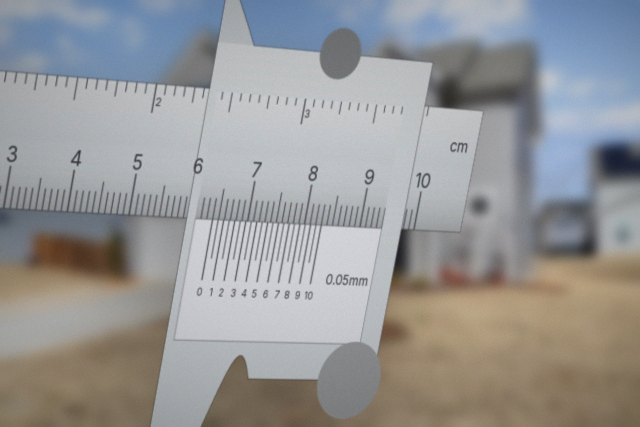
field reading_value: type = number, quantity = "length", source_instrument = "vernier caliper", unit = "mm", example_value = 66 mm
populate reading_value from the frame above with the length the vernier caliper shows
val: 64.0 mm
